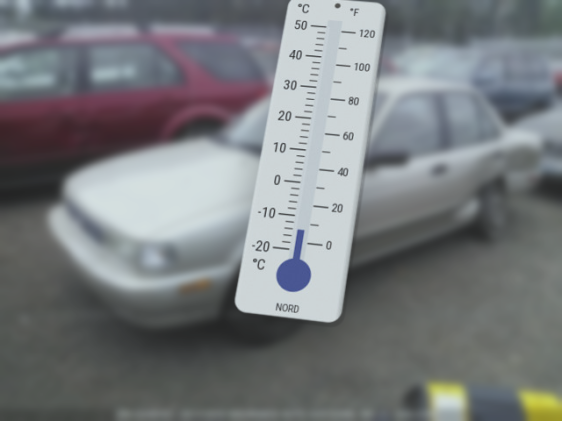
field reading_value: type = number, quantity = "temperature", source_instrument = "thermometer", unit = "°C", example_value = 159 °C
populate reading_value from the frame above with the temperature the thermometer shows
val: -14 °C
